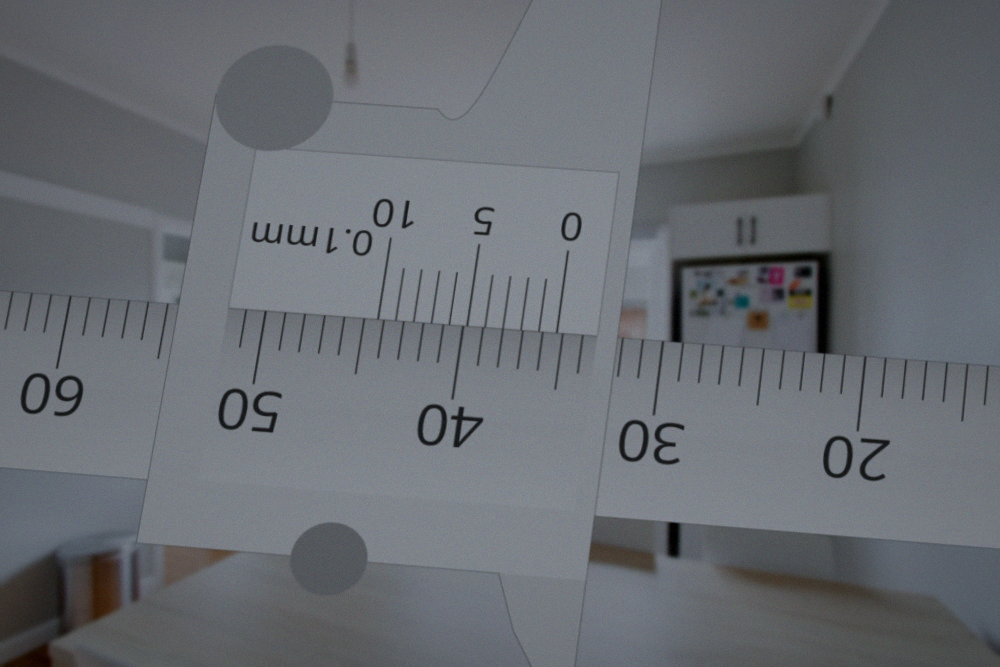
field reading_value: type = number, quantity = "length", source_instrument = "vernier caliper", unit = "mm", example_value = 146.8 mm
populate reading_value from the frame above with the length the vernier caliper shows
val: 35.3 mm
